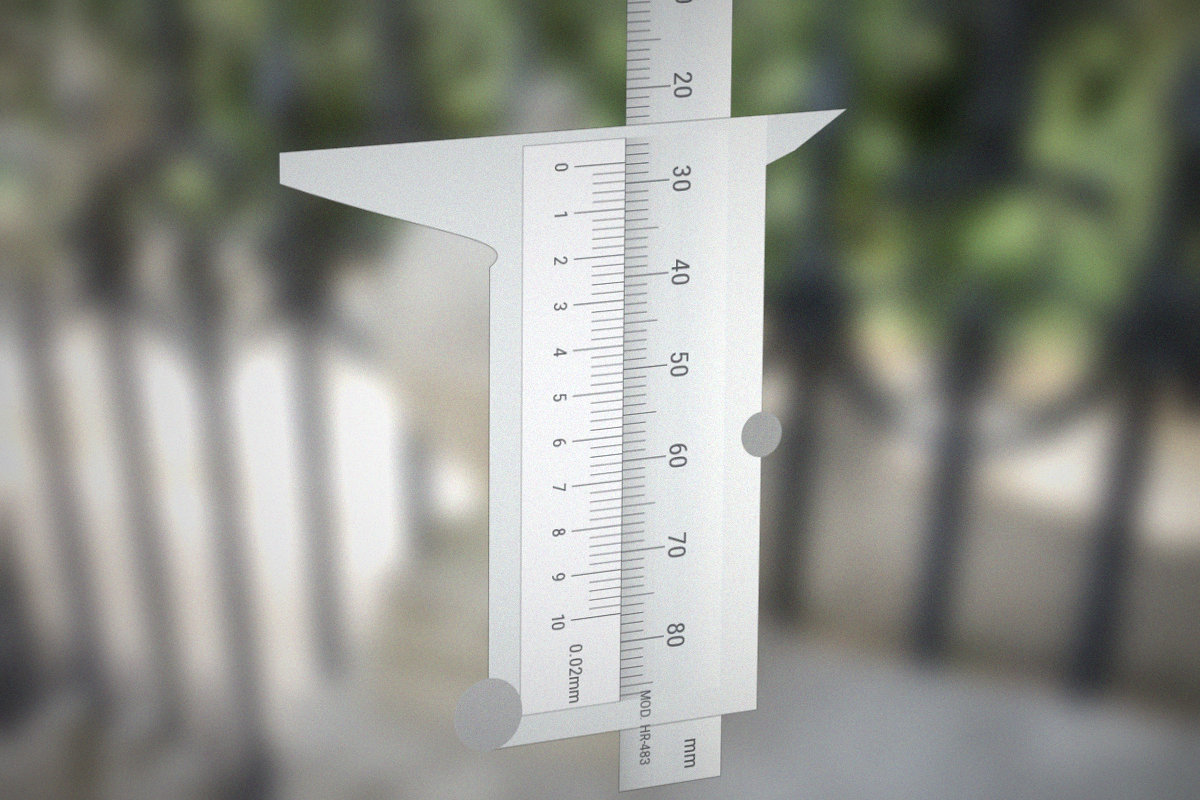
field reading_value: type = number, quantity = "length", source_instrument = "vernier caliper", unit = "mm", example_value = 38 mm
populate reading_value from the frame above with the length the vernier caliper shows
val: 27.8 mm
